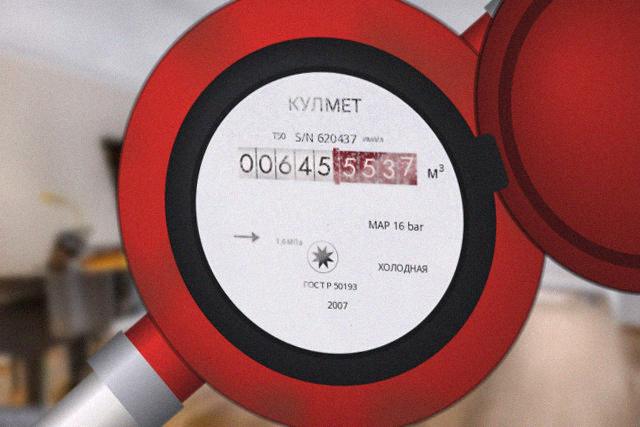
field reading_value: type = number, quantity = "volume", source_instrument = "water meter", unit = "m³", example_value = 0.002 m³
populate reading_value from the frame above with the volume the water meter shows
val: 645.5537 m³
